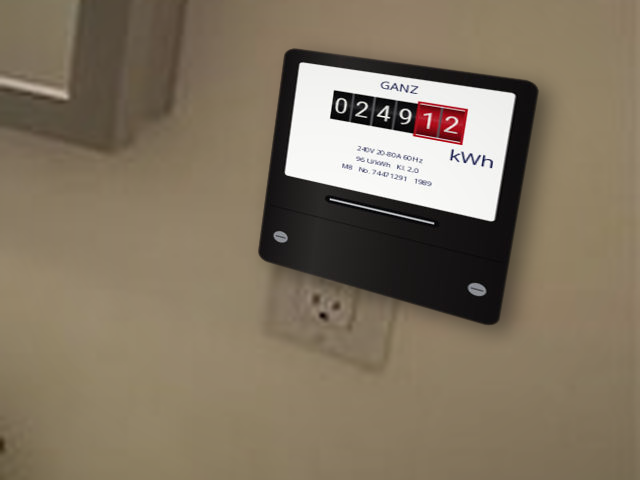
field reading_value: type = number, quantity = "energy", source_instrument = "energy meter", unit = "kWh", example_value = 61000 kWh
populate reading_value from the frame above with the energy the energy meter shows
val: 249.12 kWh
